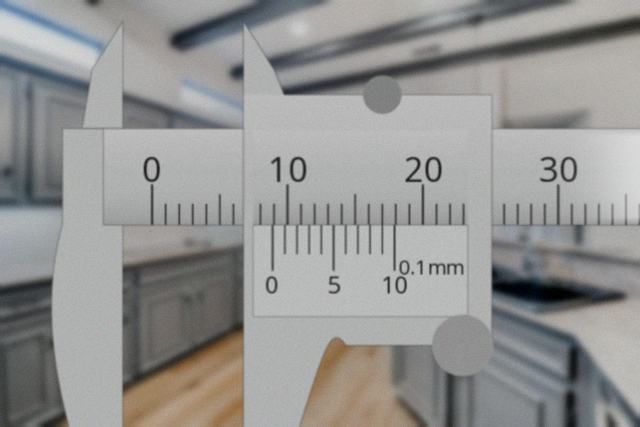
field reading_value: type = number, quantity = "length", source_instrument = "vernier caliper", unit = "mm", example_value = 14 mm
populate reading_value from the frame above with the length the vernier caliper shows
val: 8.9 mm
